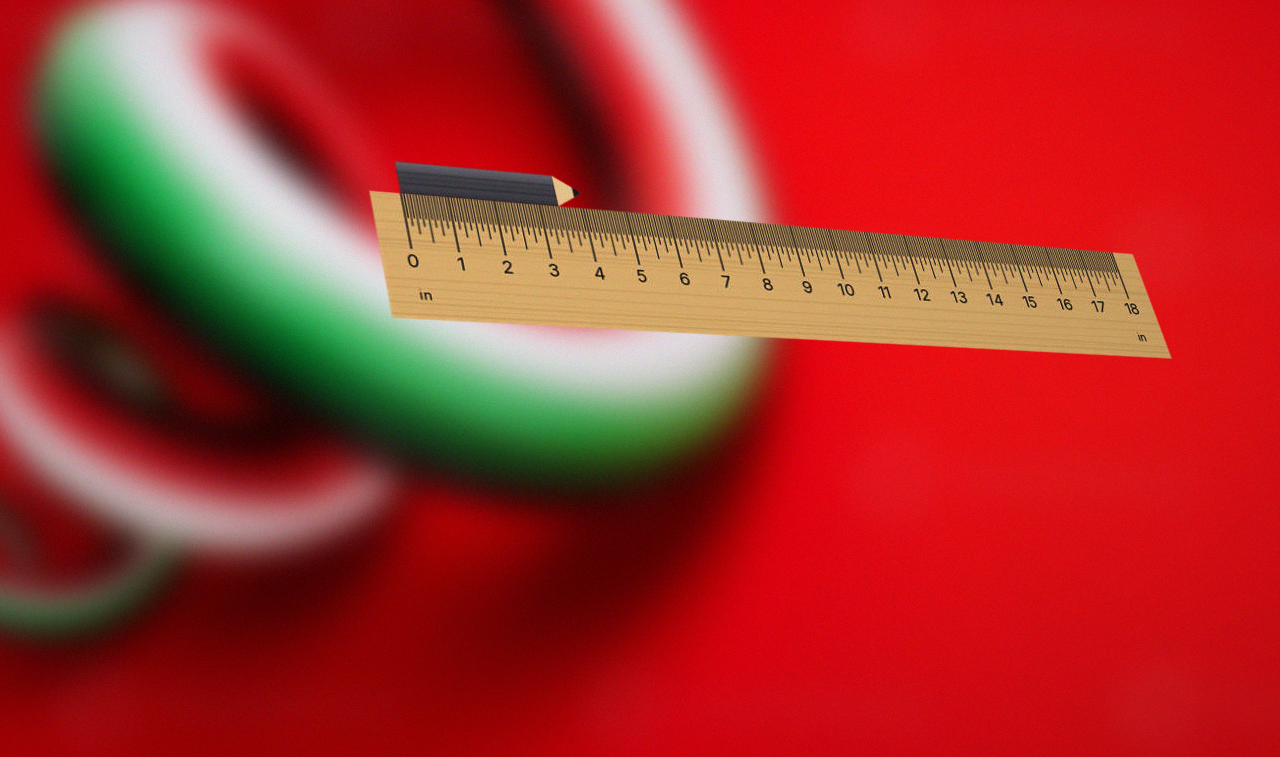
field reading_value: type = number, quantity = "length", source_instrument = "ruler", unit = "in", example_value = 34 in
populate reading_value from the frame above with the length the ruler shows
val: 4 in
